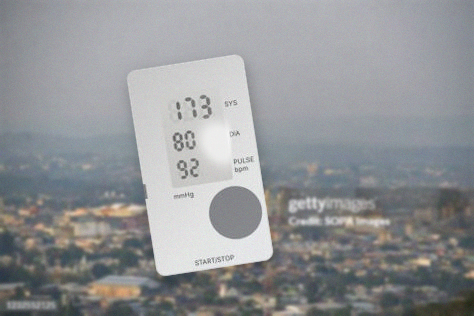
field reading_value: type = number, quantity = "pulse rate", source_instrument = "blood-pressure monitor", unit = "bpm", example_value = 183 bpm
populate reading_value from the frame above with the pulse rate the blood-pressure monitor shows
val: 92 bpm
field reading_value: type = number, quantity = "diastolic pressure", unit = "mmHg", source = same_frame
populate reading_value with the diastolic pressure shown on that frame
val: 80 mmHg
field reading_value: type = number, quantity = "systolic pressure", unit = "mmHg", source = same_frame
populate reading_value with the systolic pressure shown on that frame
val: 173 mmHg
